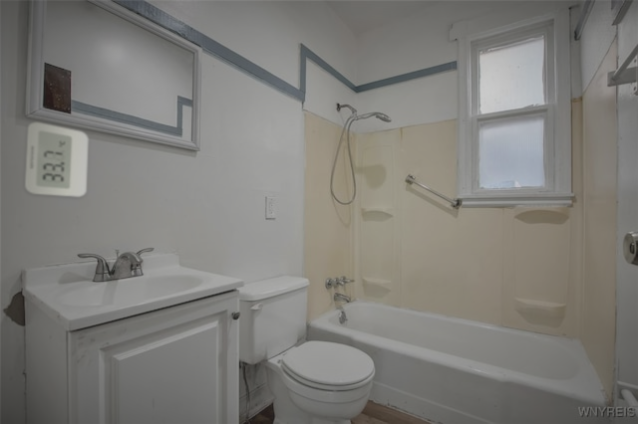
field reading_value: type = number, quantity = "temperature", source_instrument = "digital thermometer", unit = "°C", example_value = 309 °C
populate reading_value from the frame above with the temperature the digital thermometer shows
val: 33.7 °C
